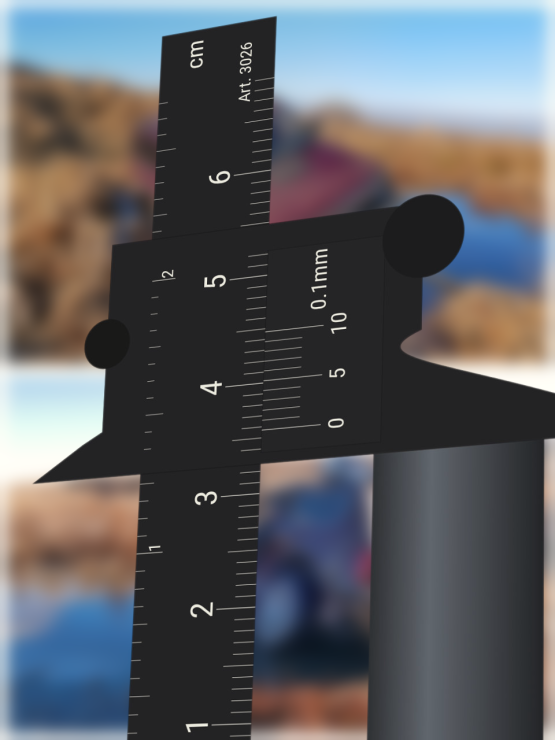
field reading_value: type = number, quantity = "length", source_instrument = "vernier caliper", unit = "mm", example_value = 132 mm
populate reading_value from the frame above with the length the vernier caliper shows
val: 35.7 mm
